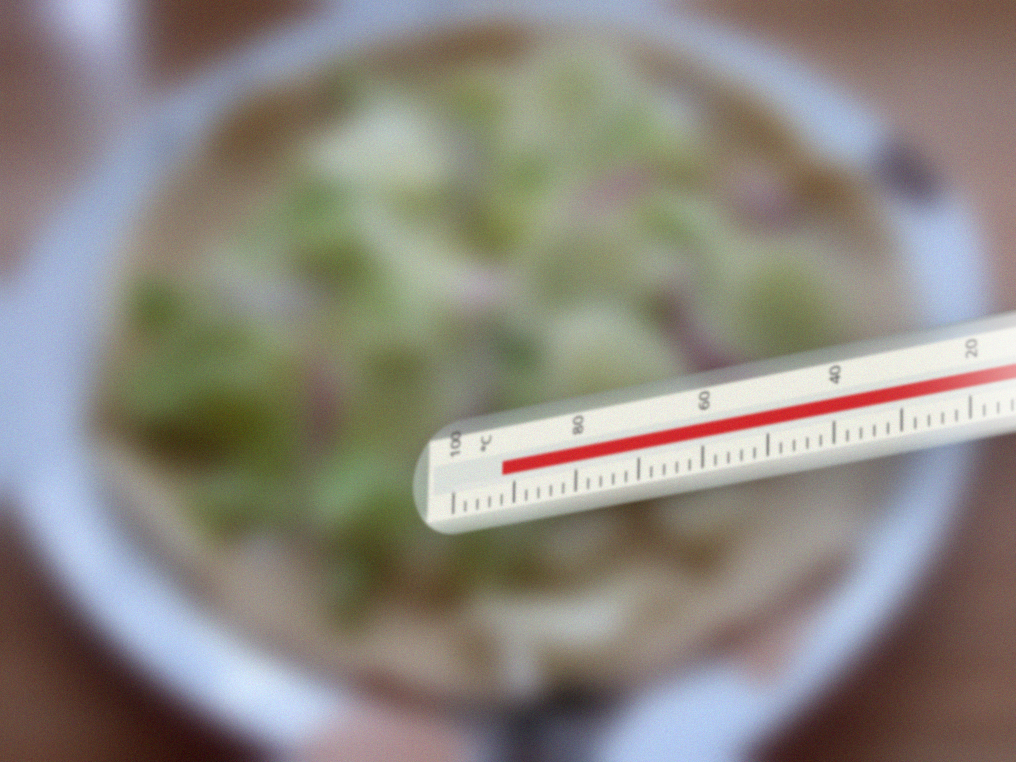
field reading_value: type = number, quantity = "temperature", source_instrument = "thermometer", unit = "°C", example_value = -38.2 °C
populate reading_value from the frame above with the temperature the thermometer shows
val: 92 °C
